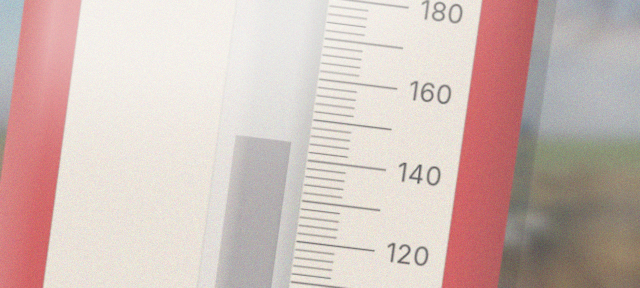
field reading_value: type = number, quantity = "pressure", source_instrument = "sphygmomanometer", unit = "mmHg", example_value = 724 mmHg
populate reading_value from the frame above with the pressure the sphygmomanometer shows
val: 144 mmHg
